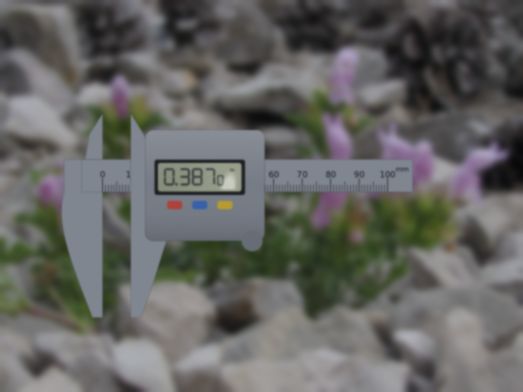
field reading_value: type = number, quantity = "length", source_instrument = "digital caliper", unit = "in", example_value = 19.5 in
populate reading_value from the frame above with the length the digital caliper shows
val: 0.3870 in
